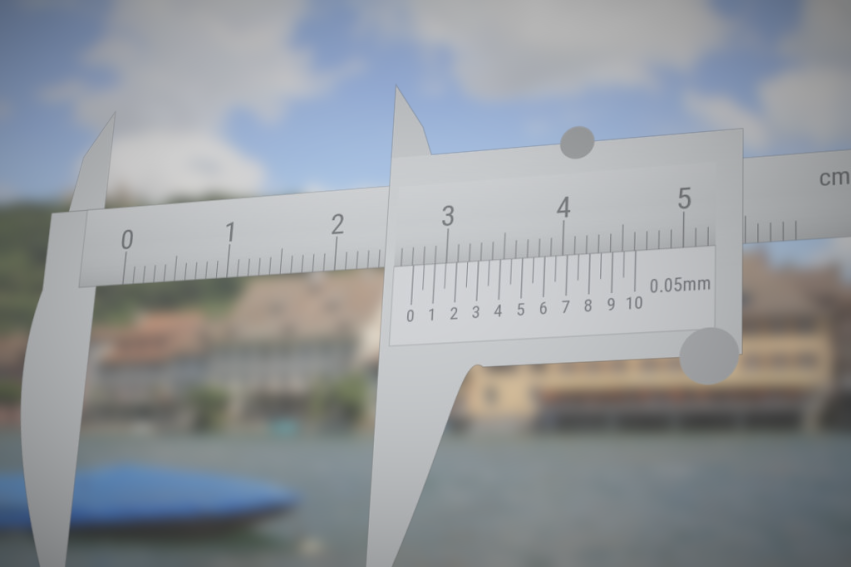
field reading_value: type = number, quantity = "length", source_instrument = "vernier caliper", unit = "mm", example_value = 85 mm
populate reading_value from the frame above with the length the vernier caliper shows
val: 27.1 mm
